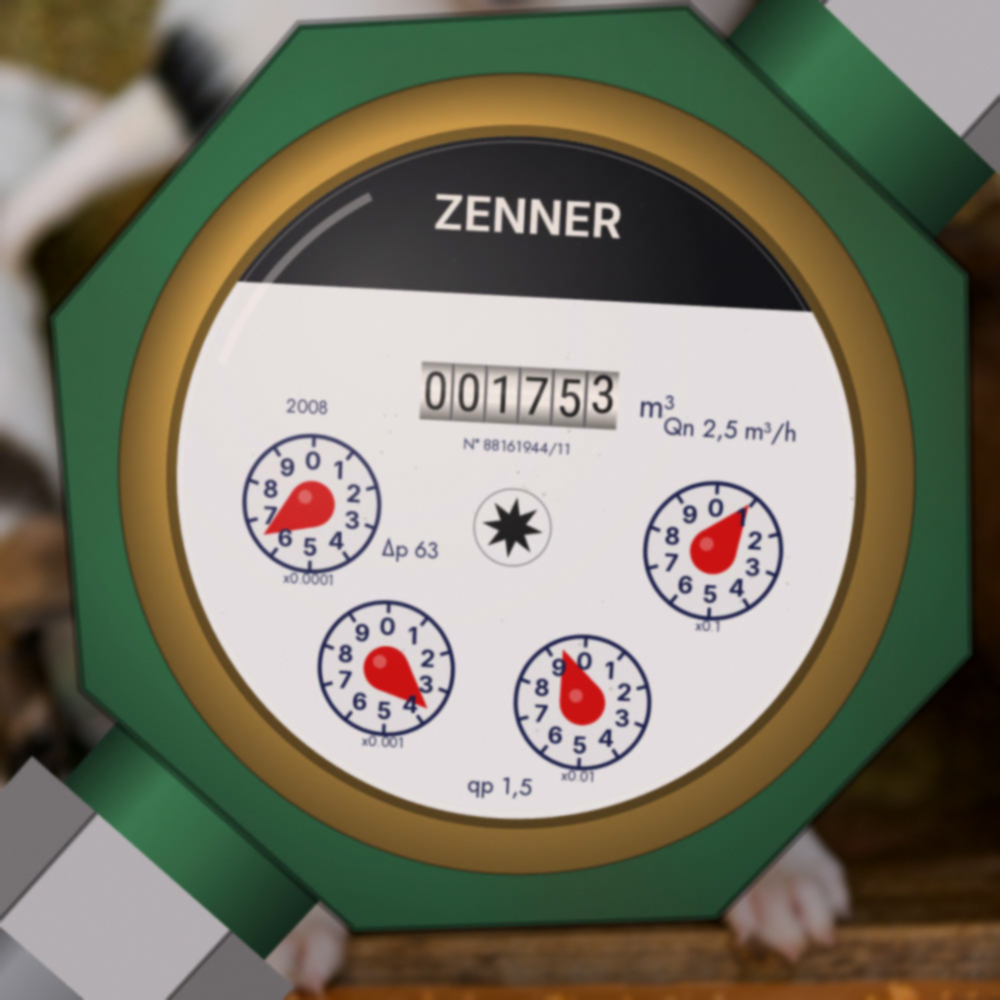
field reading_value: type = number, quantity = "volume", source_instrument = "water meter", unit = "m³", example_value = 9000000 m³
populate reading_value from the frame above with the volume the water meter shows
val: 1753.0936 m³
